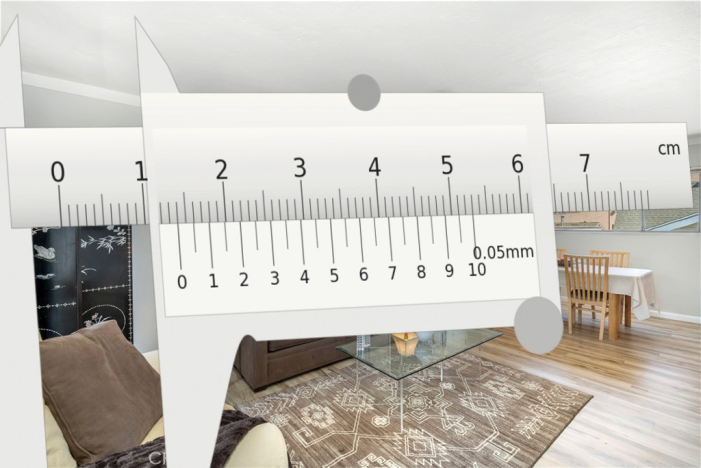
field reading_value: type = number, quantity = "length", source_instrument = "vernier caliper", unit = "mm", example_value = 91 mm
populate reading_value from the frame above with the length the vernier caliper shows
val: 14.0 mm
